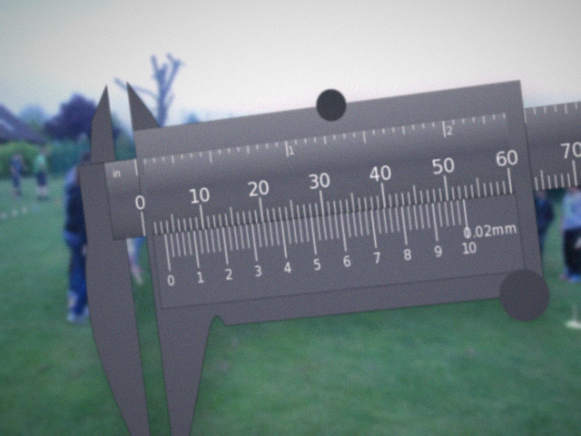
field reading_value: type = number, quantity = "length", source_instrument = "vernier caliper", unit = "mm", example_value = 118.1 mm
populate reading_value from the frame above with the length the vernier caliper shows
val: 3.5 mm
